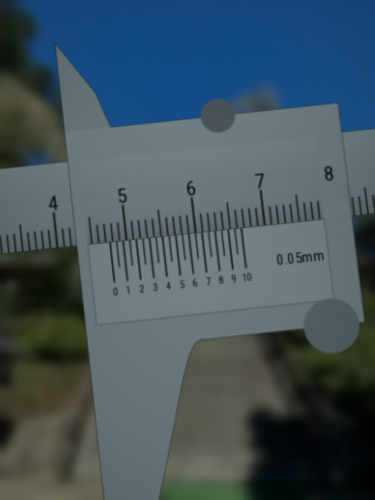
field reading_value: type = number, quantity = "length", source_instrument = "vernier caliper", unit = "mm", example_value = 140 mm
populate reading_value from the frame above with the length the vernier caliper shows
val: 47.6 mm
